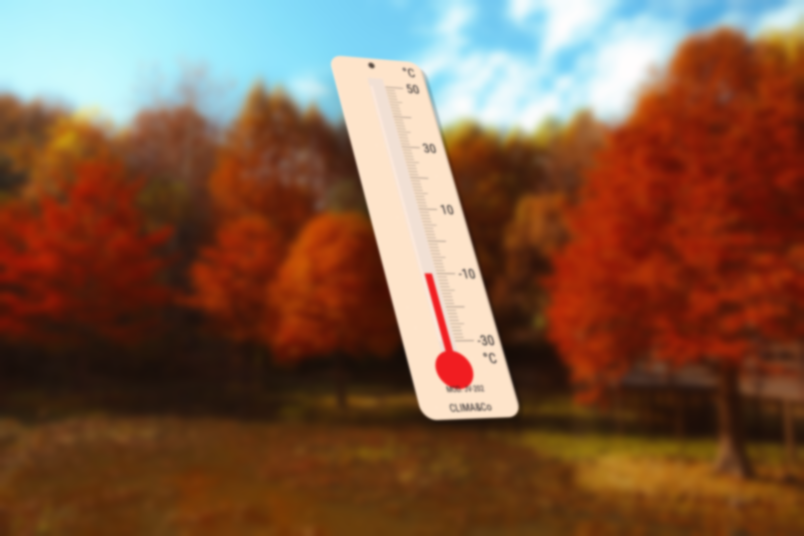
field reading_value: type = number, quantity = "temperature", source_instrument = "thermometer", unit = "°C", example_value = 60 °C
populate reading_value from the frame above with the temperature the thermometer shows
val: -10 °C
